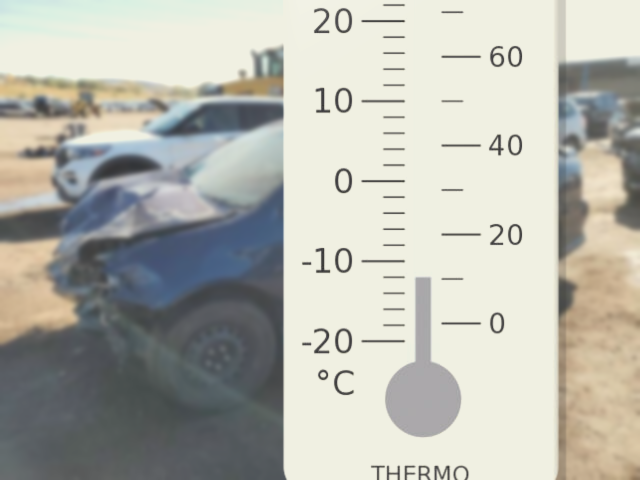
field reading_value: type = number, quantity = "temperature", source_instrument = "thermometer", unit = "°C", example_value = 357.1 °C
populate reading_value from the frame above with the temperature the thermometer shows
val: -12 °C
